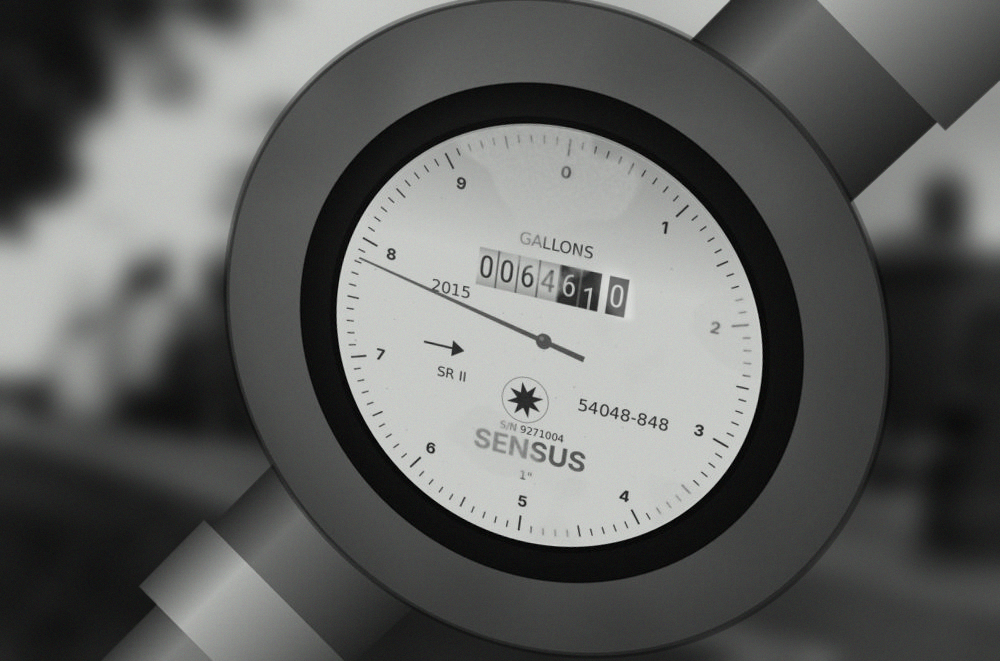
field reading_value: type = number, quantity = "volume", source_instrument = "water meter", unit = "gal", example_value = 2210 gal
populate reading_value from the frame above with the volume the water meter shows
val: 64607.8 gal
